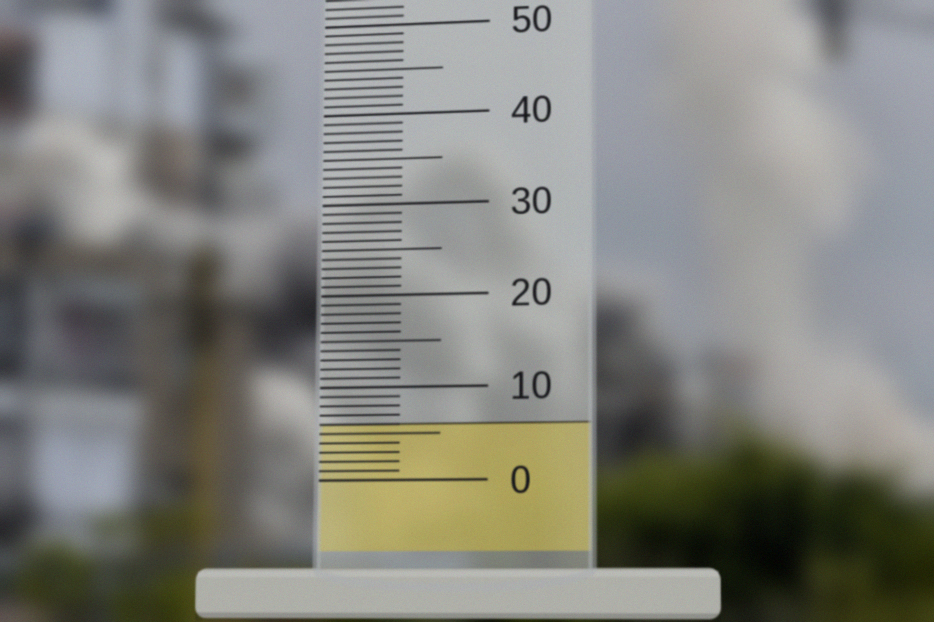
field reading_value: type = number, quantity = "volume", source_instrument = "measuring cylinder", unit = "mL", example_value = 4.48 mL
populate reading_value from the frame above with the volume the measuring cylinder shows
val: 6 mL
